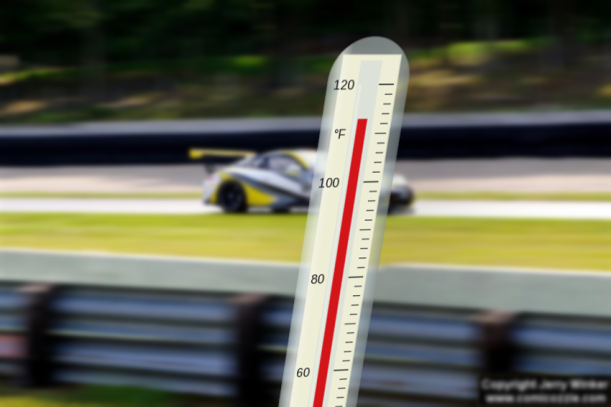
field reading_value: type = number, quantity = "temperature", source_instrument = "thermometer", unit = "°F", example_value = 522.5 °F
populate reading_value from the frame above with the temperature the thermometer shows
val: 113 °F
